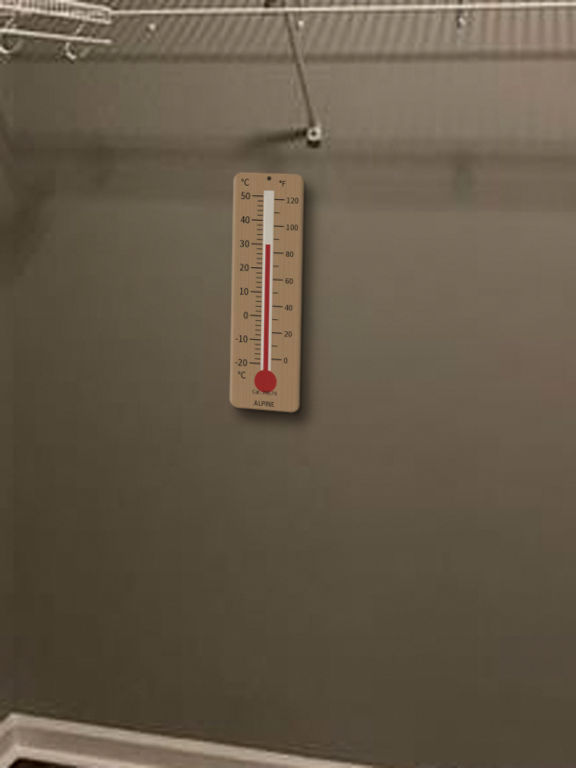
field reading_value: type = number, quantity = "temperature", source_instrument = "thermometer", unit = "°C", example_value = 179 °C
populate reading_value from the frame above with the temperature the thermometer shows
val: 30 °C
